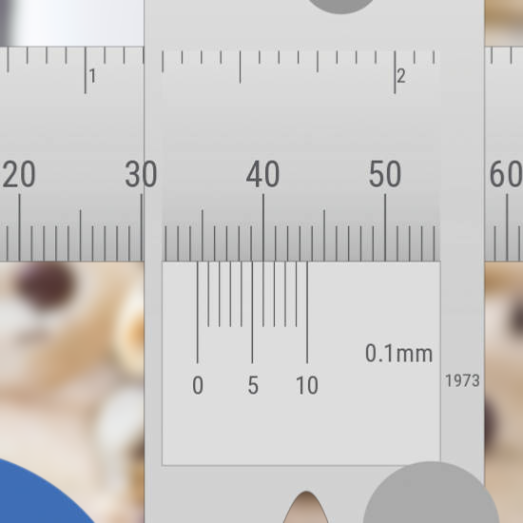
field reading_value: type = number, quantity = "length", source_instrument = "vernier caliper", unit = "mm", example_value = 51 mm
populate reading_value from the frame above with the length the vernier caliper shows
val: 34.6 mm
